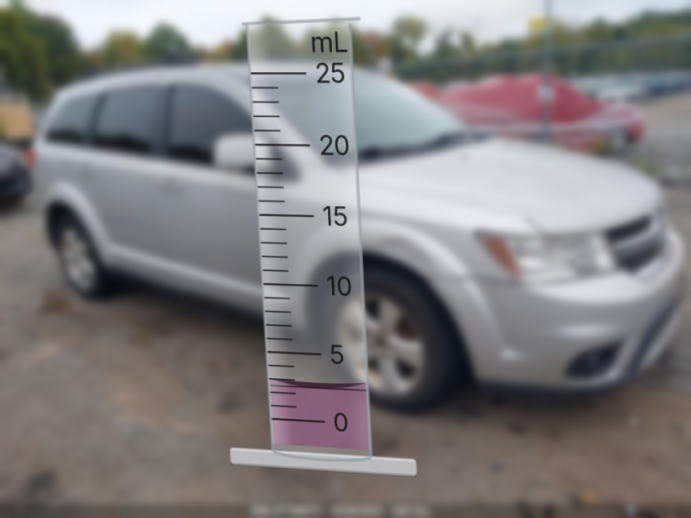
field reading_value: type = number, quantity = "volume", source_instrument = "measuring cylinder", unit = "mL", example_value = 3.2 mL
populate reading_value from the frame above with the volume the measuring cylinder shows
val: 2.5 mL
